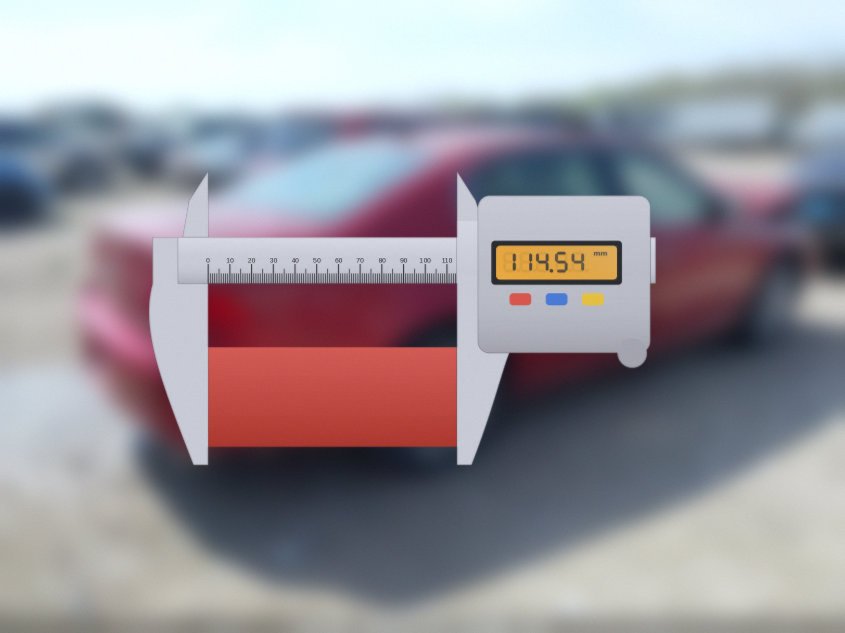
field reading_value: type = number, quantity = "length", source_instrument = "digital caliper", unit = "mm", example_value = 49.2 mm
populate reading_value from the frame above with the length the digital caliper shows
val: 114.54 mm
